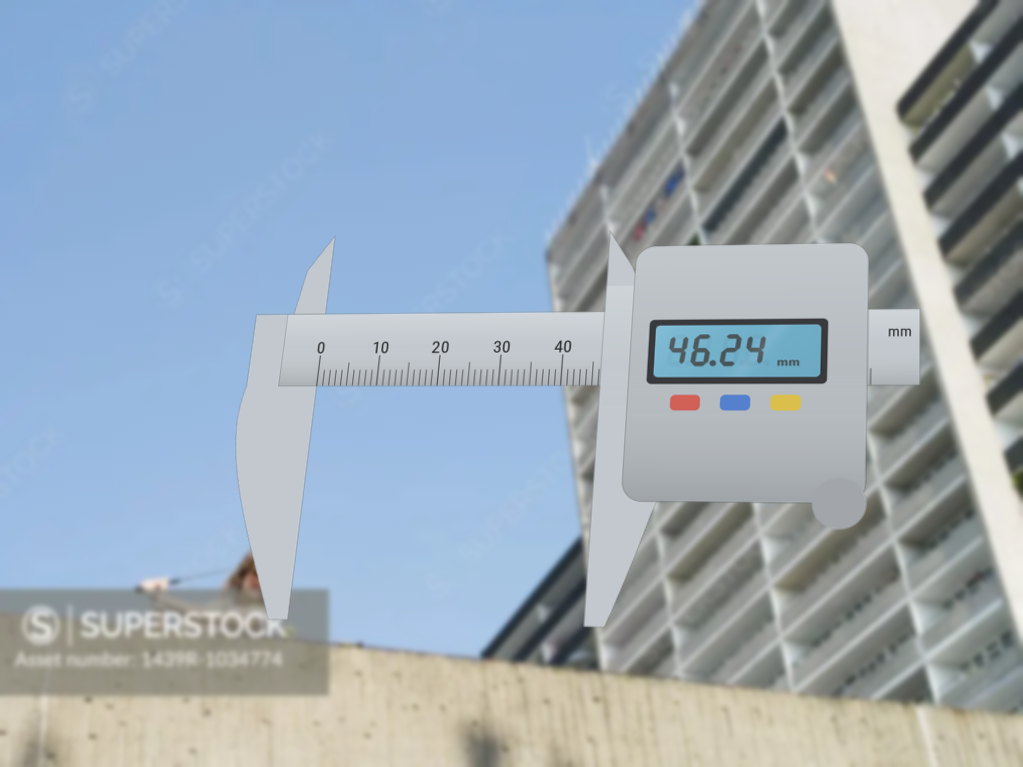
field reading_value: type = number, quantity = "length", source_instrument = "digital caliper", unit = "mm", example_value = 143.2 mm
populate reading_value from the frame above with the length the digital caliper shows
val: 46.24 mm
